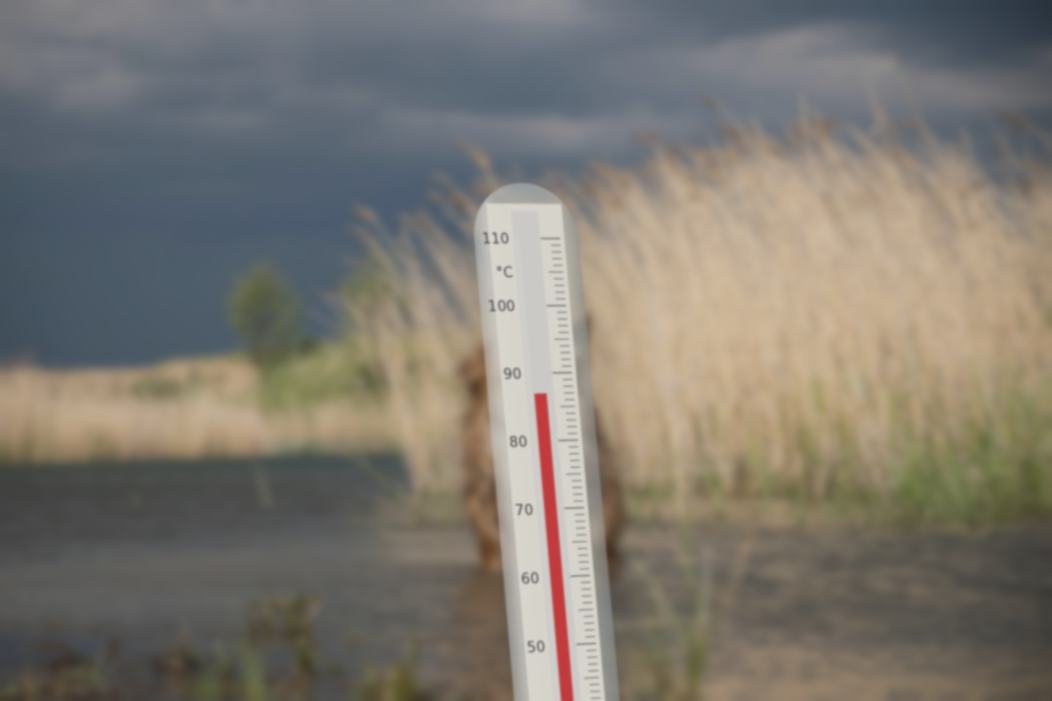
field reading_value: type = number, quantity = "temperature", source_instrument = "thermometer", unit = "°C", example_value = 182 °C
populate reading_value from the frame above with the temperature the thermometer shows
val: 87 °C
